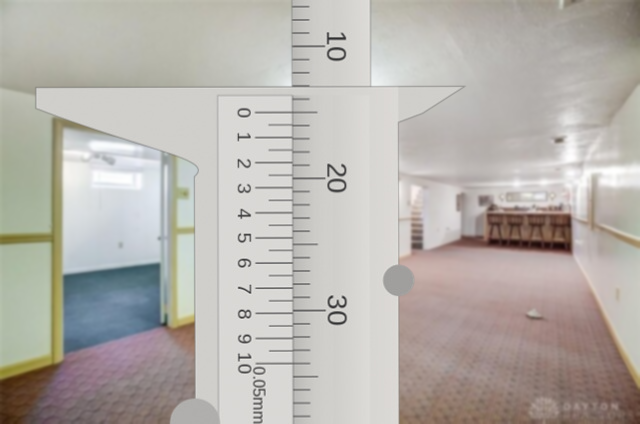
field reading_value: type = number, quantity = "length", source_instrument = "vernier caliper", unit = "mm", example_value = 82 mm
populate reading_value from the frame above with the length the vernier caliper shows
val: 15.0 mm
